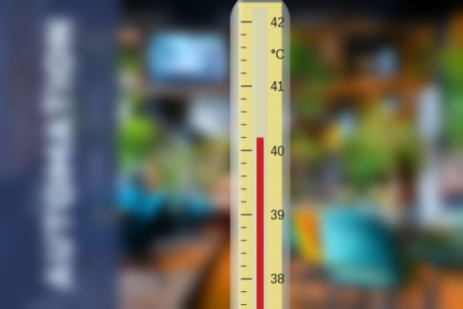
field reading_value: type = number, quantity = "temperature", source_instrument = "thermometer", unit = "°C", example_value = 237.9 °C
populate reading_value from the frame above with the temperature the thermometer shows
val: 40.2 °C
